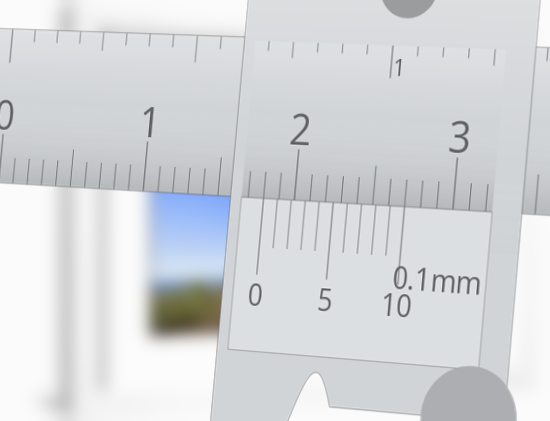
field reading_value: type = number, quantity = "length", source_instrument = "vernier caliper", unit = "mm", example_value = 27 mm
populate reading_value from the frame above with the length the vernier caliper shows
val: 18.0 mm
